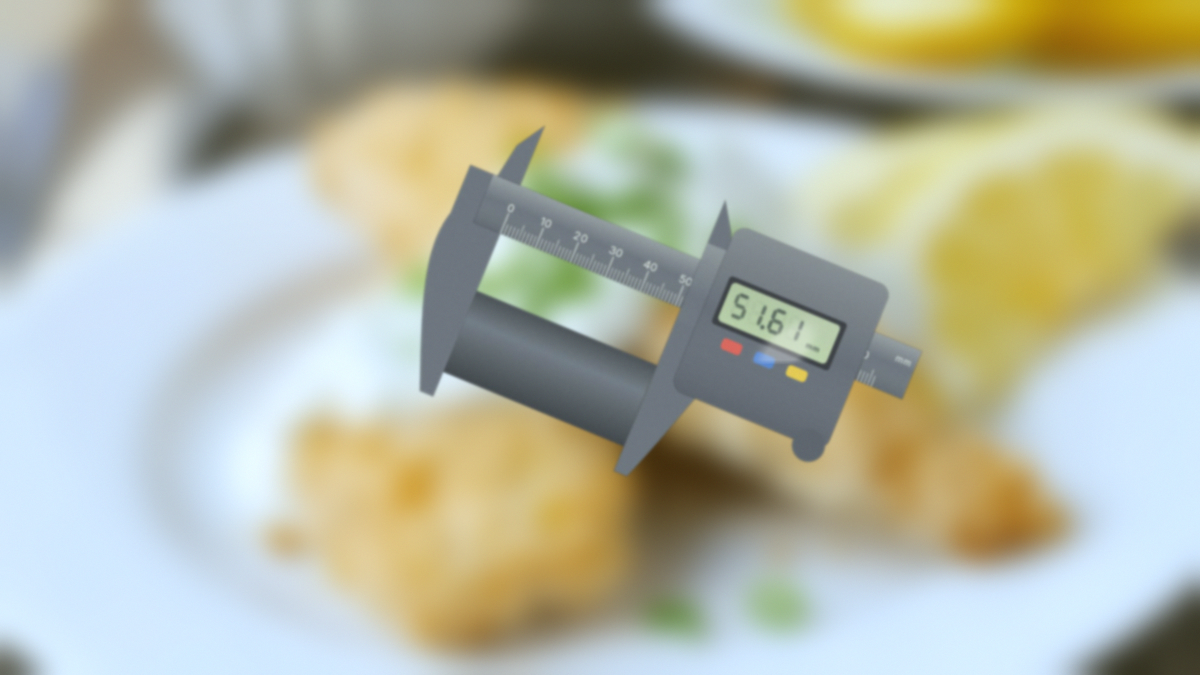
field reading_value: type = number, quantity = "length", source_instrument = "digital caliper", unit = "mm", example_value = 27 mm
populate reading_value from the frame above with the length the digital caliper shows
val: 51.61 mm
